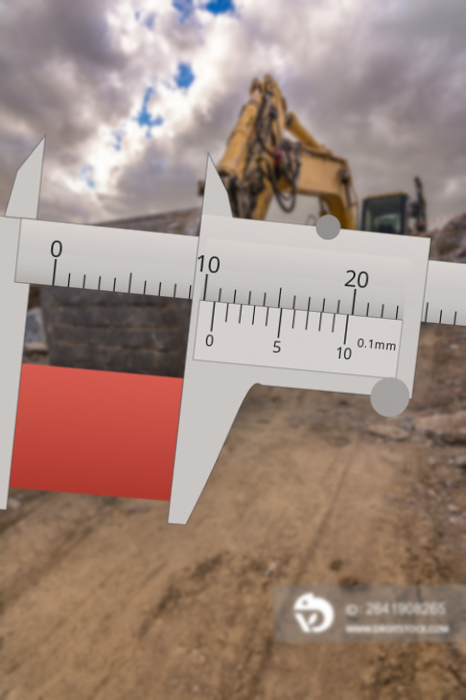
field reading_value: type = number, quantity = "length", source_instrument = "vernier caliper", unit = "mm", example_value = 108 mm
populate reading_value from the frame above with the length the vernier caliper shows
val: 10.7 mm
